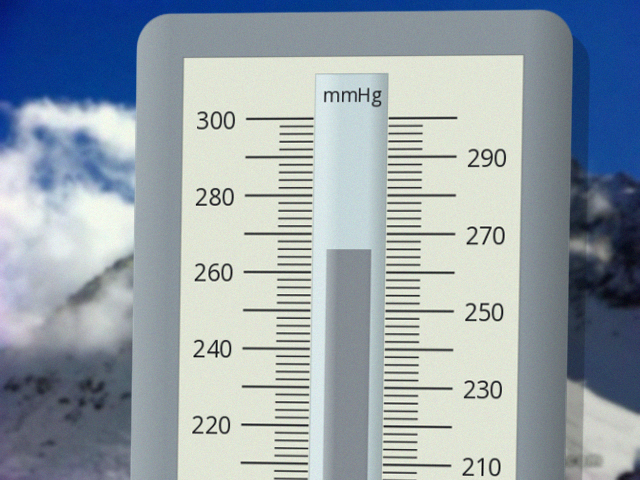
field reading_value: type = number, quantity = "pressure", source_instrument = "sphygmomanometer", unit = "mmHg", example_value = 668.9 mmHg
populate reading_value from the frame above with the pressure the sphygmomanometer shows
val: 266 mmHg
